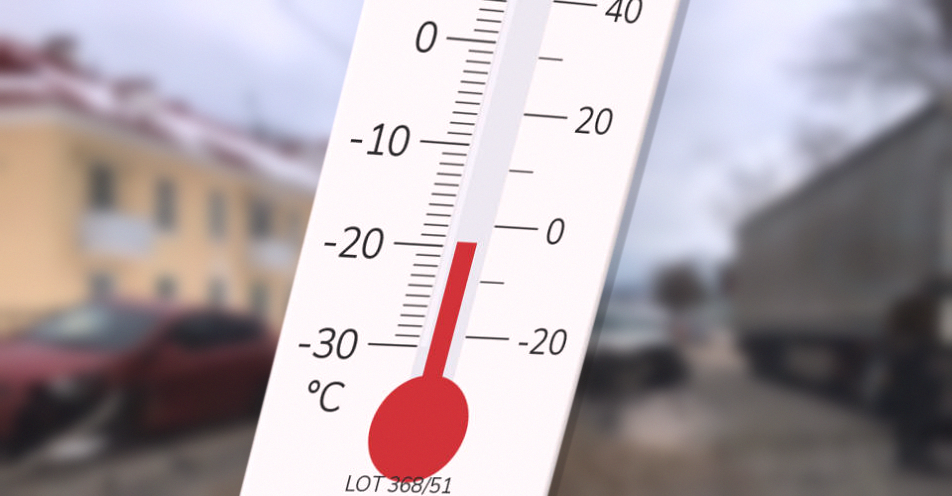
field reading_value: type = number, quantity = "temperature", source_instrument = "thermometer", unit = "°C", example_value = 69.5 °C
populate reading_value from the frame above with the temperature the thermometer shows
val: -19.5 °C
